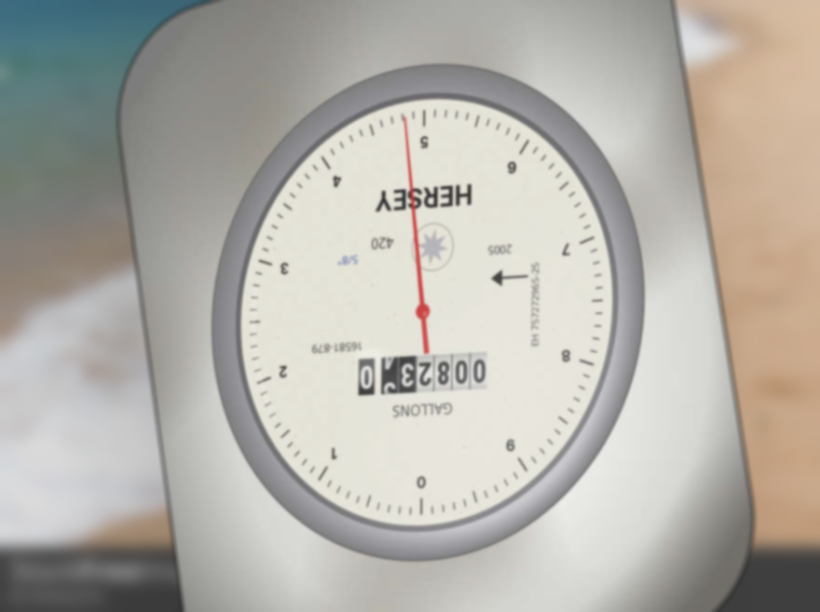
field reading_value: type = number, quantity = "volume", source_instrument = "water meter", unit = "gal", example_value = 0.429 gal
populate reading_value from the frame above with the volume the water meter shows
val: 82334.8 gal
